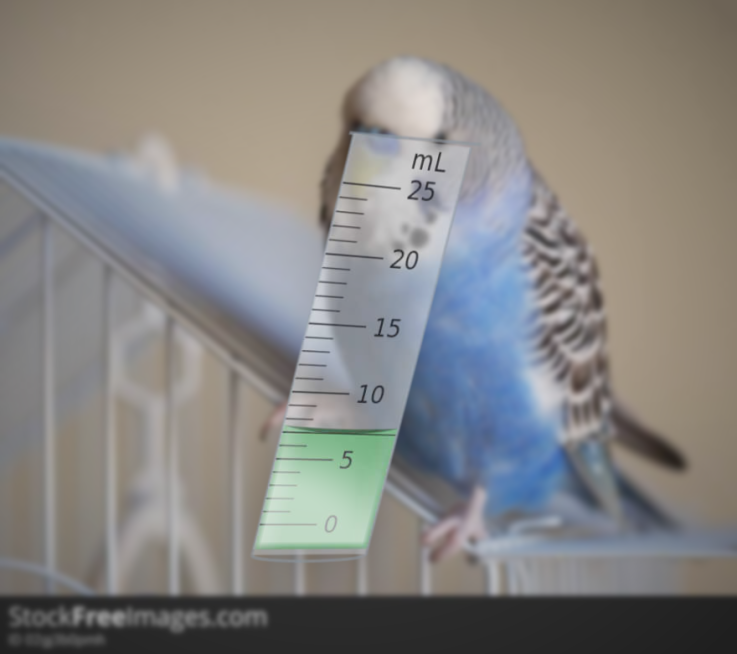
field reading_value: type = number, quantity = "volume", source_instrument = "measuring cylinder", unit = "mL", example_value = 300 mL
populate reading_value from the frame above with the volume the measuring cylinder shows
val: 7 mL
